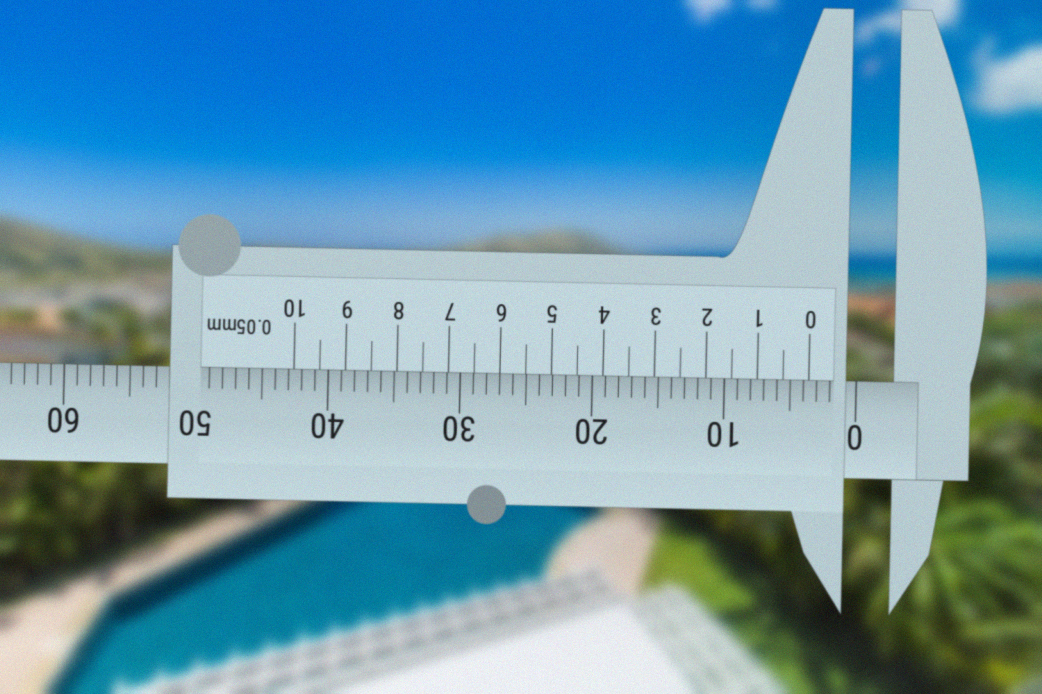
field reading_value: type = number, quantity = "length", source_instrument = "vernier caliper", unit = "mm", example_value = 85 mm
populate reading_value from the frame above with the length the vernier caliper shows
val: 3.6 mm
